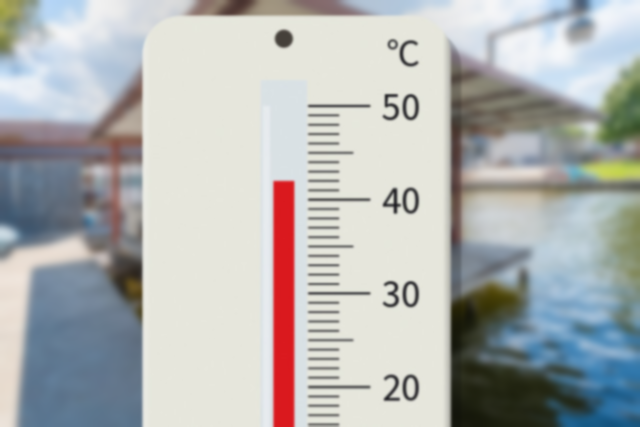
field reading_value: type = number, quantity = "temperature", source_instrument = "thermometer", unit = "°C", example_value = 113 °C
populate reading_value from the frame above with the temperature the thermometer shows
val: 42 °C
